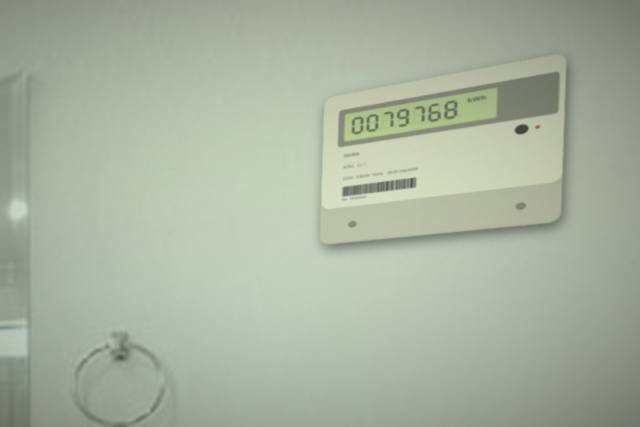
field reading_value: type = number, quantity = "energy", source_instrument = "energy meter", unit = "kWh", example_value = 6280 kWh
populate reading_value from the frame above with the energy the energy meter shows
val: 79768 kWh
